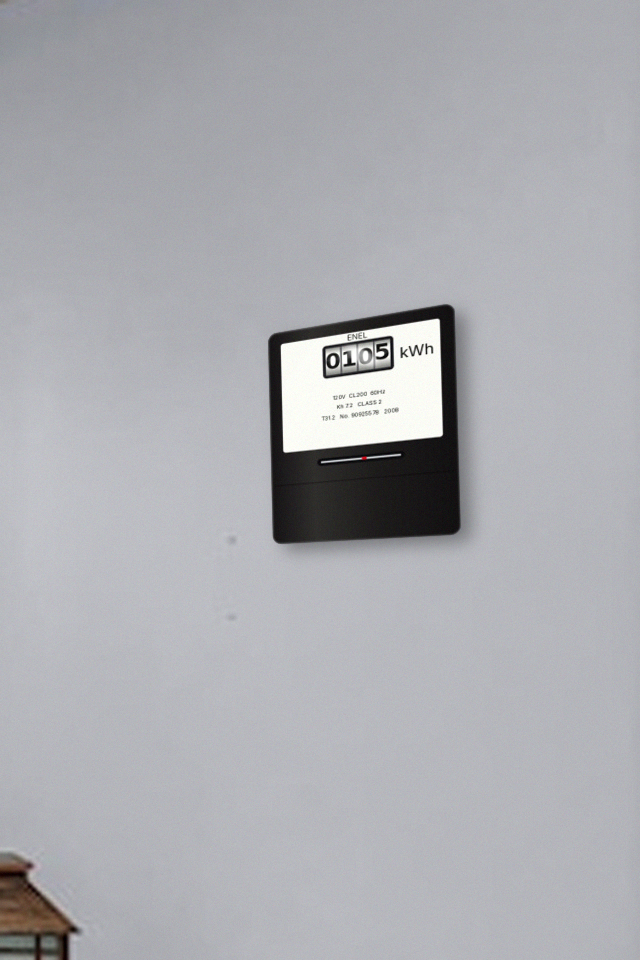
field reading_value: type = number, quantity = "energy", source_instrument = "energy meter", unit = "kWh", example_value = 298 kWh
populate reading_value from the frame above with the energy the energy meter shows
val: 105 kWh
